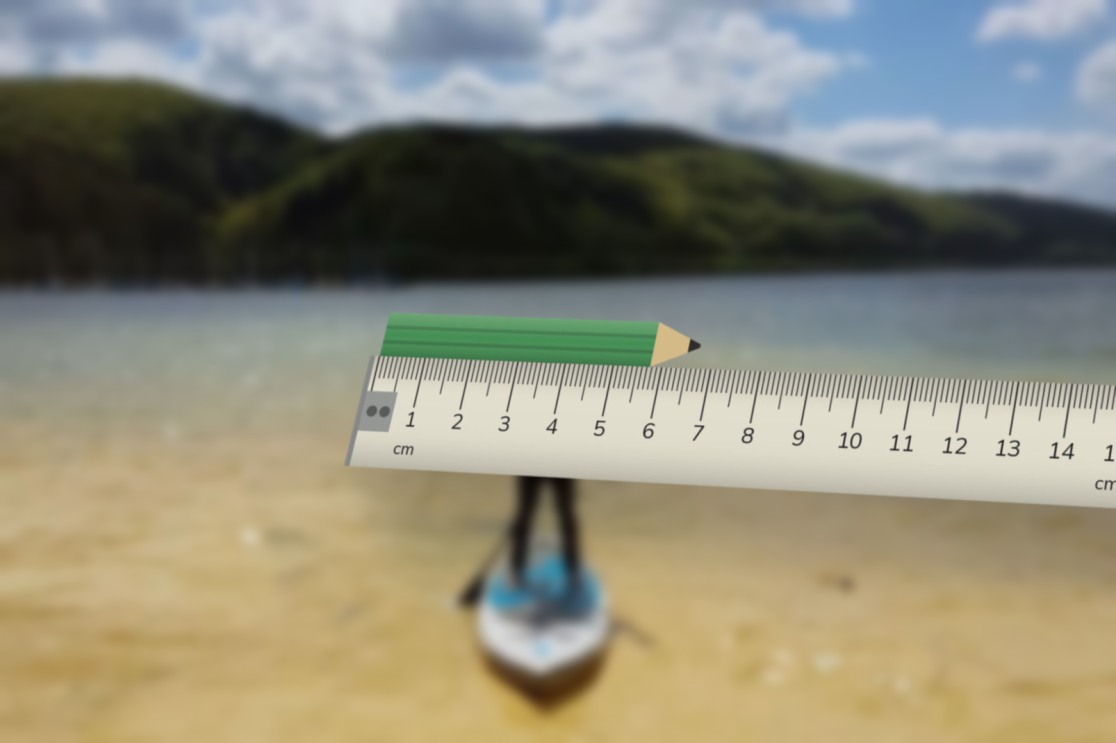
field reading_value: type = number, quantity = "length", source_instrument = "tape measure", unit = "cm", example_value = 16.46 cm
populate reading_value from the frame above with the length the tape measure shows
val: 6.7 cm
